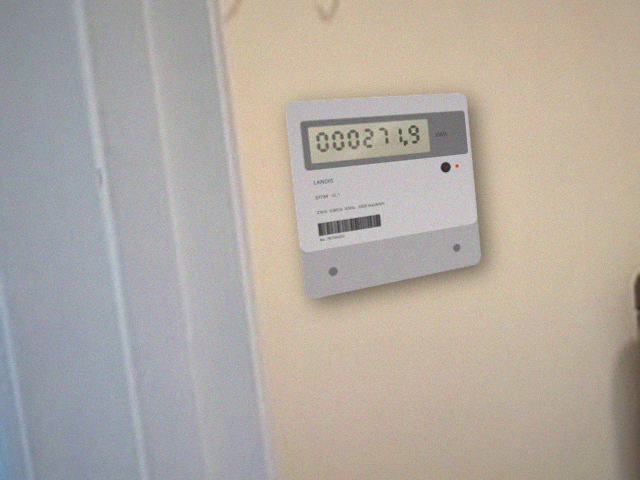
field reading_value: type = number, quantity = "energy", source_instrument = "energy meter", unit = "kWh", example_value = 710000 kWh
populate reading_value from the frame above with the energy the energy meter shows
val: 271.9 kWh
